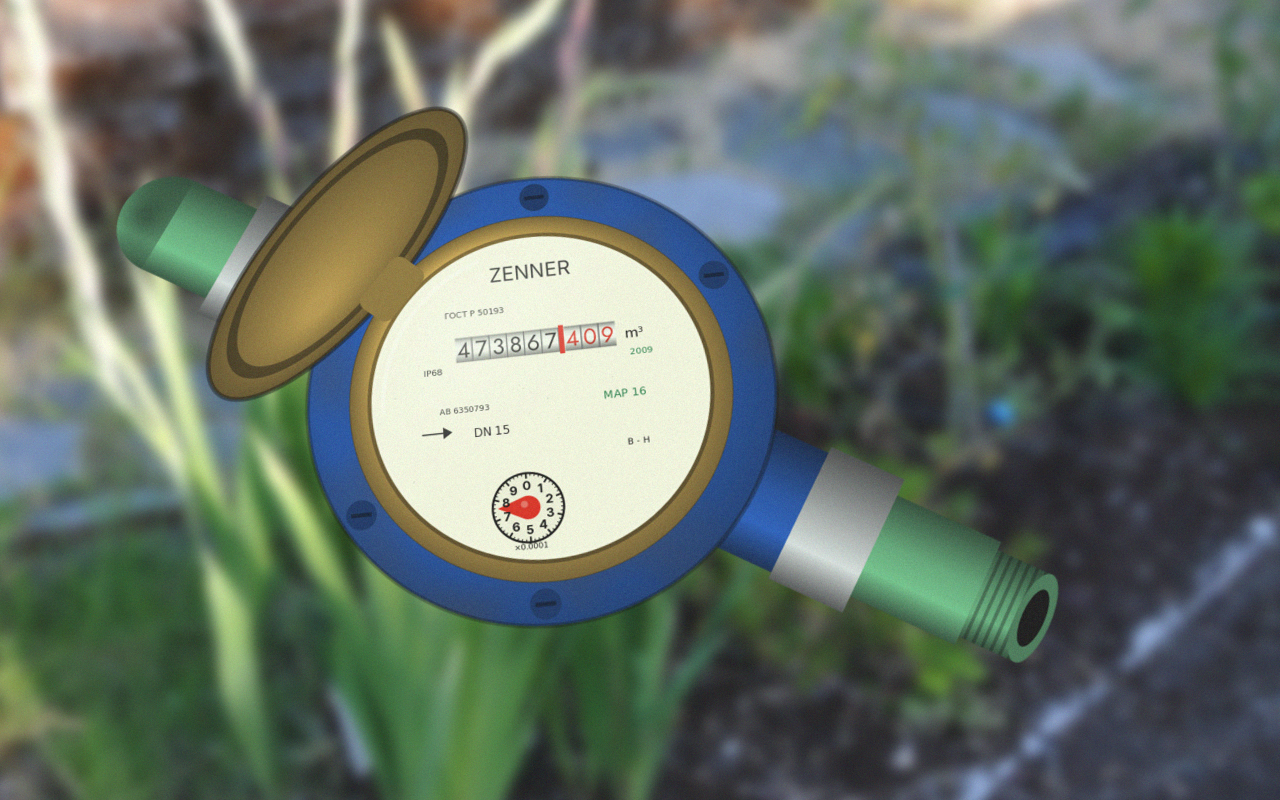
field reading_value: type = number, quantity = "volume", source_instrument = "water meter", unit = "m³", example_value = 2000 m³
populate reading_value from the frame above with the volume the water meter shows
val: 473867.4097 m³
